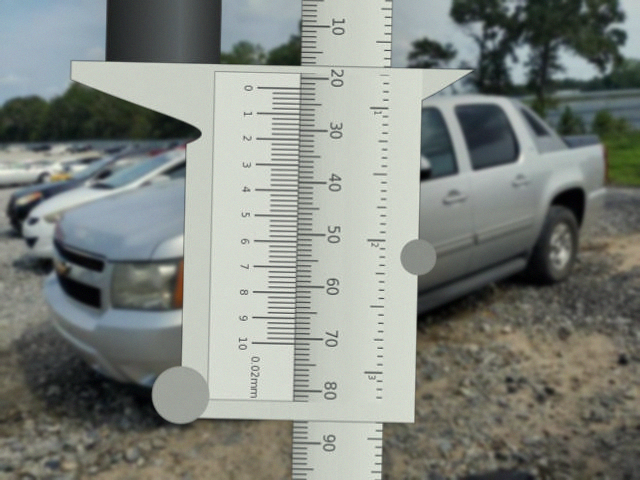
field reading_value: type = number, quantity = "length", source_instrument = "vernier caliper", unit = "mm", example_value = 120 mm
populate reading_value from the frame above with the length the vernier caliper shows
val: 22.0 mm
